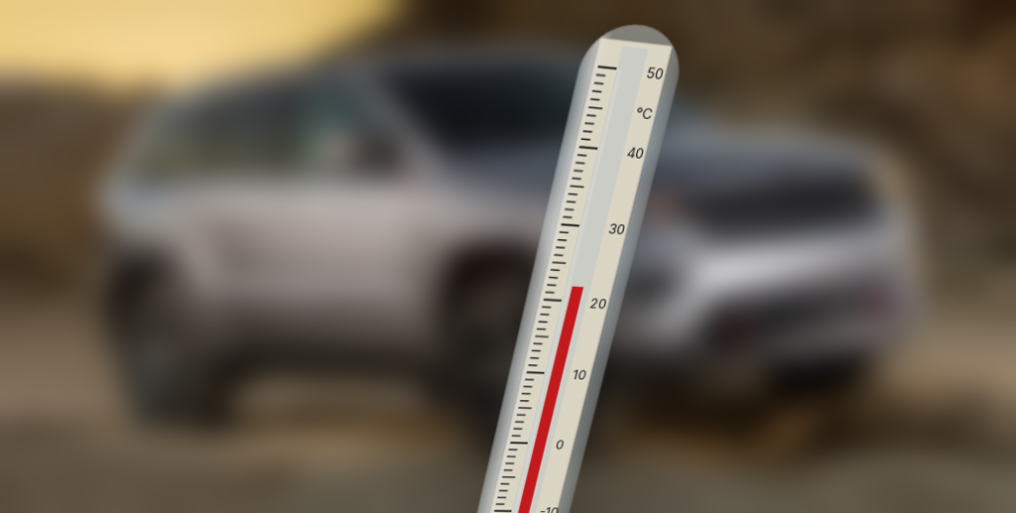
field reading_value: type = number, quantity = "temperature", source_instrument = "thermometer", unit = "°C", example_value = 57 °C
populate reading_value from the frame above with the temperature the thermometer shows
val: 22 °C
